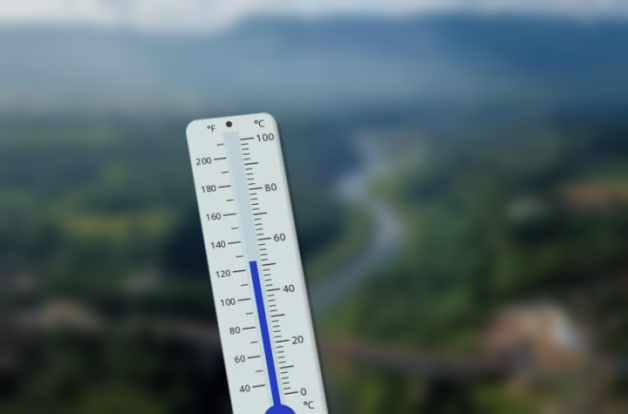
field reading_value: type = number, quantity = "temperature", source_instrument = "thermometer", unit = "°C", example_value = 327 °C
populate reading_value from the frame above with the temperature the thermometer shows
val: 52 °C
